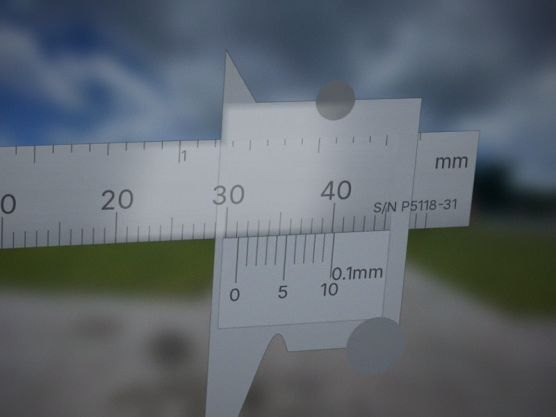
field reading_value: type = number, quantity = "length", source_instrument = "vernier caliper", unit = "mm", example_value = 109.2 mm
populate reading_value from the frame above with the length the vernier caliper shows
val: 31.2 mm
